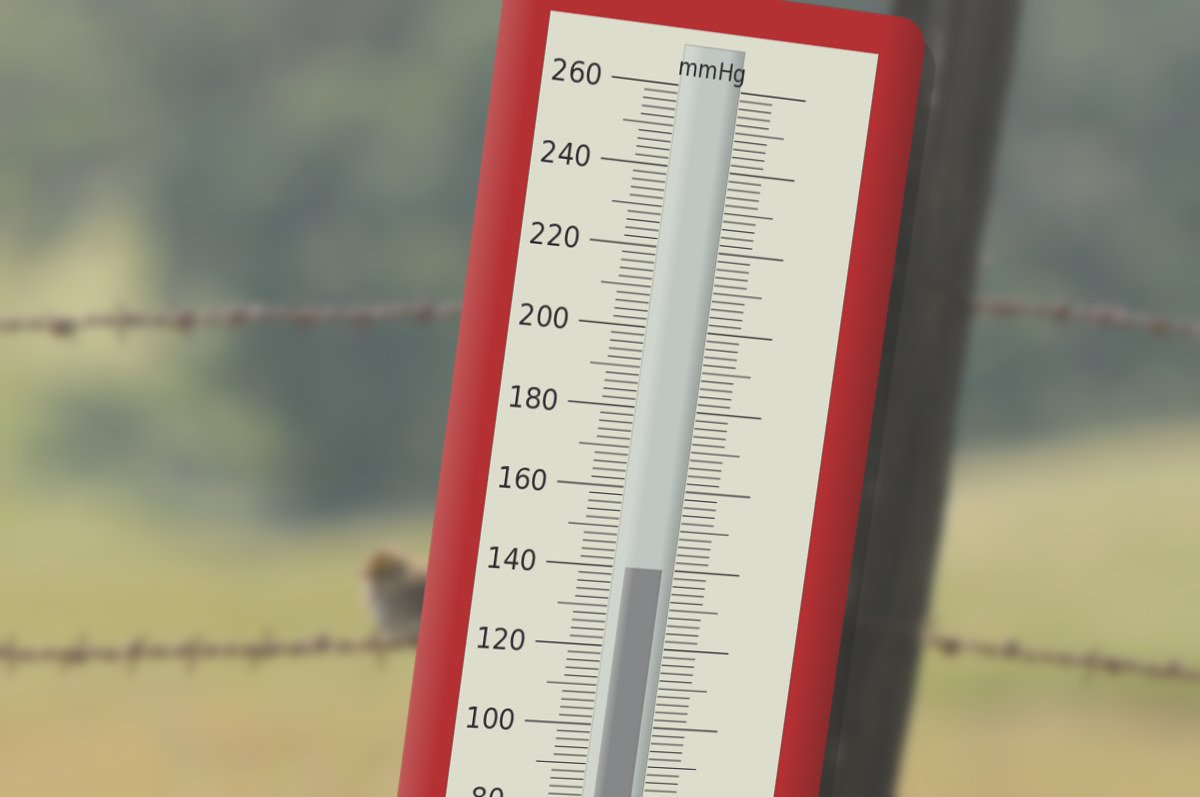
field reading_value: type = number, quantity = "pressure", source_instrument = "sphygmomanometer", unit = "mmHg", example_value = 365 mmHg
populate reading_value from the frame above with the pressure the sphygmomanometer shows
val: 140 mmHg
